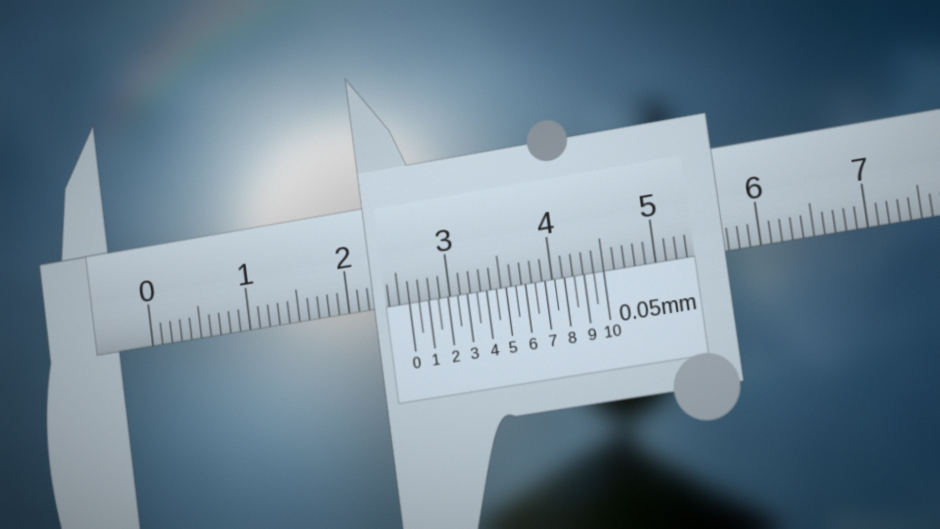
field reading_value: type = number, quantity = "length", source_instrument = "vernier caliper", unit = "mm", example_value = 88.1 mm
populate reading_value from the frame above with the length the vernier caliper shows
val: 26.0 mm
